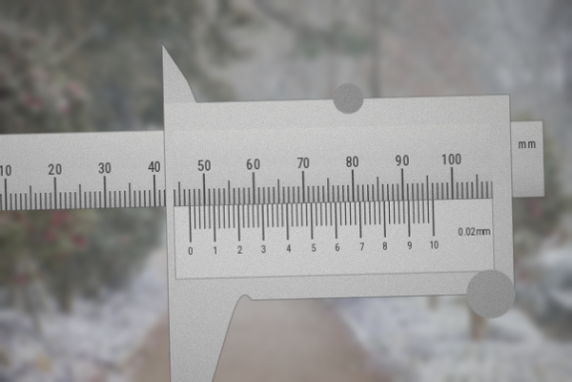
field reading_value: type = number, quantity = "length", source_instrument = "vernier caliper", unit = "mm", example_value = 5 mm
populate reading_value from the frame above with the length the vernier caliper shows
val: 47.0 mm
